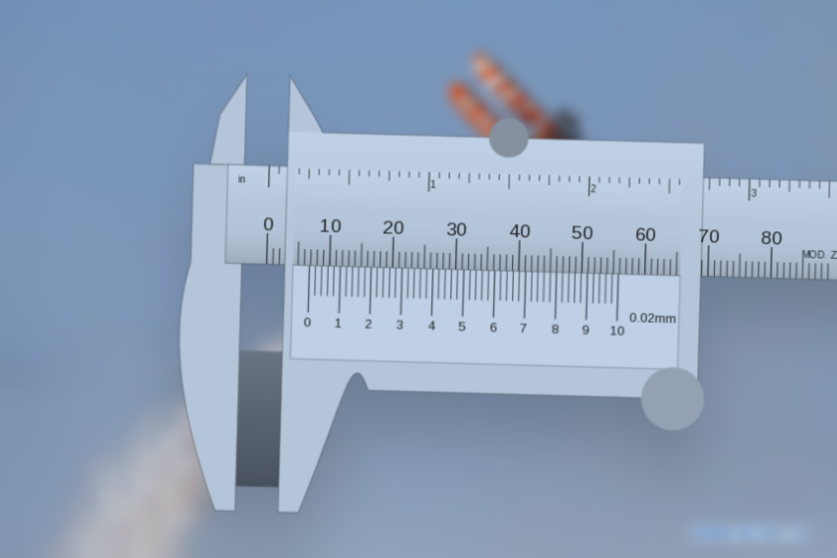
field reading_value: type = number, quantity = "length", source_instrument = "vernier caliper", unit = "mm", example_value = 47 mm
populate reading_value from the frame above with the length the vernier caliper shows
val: 6.8 mm
